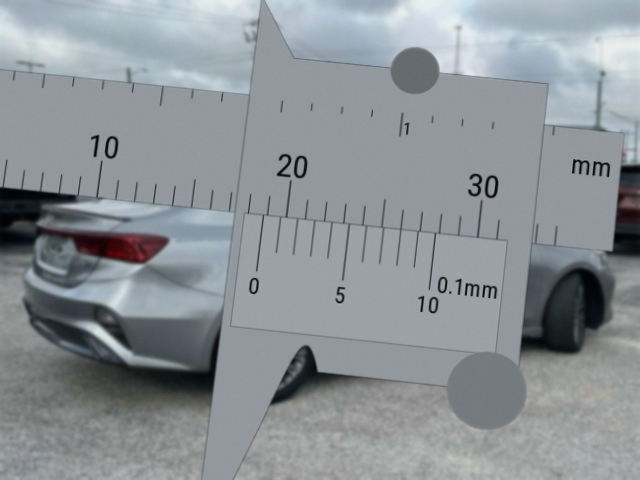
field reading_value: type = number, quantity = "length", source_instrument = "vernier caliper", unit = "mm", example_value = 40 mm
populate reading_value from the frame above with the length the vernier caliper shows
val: 18.8 mm
